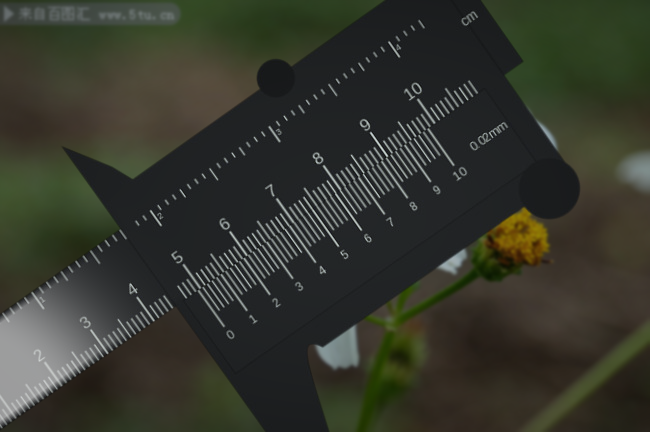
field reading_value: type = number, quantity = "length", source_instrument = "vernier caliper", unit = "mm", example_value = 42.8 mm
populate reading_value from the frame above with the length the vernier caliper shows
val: 49.5 mm
